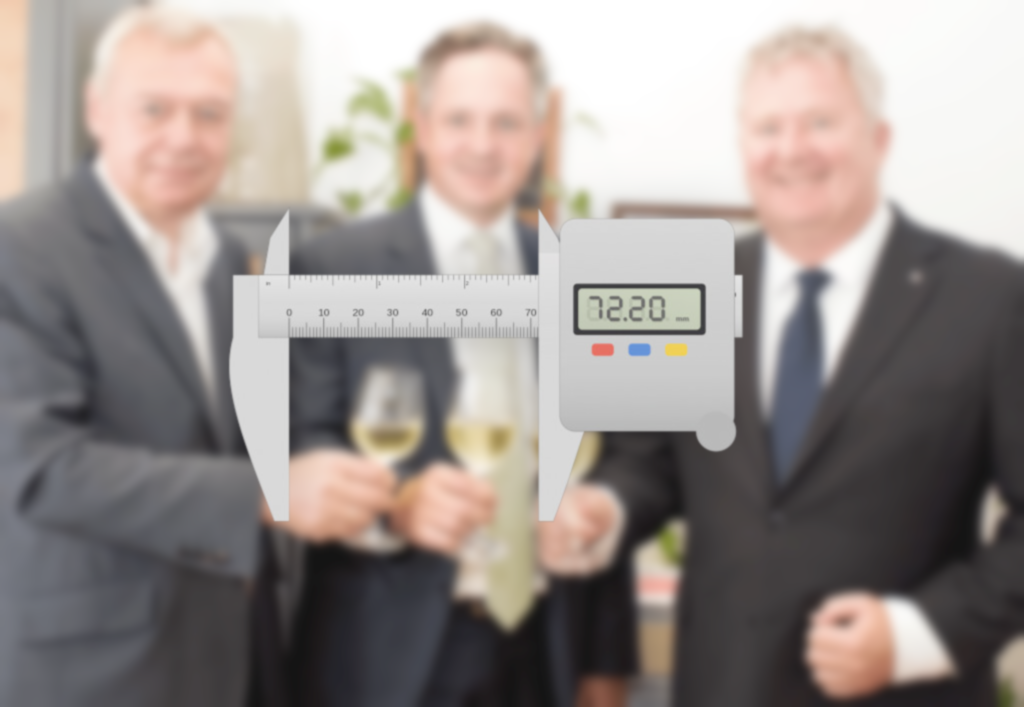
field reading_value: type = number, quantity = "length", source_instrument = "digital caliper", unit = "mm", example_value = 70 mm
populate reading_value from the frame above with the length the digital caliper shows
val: 72.20 mm
